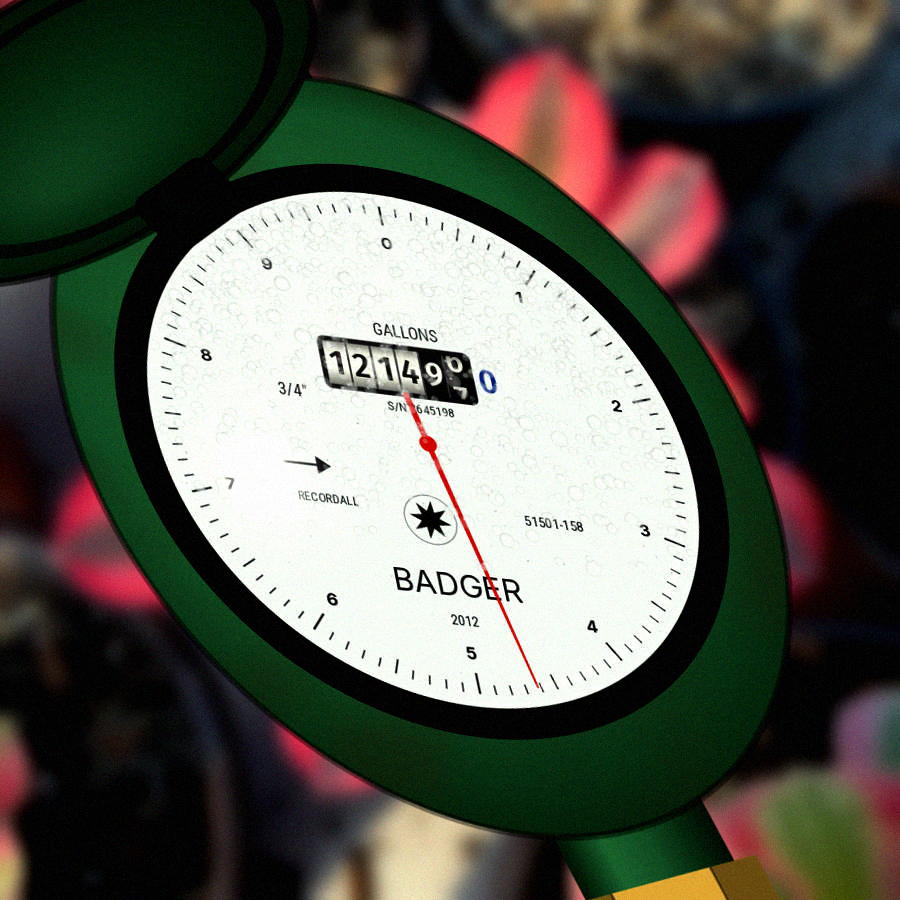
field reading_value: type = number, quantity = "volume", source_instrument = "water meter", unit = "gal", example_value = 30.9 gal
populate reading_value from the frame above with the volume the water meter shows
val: 1214964.6 gal
